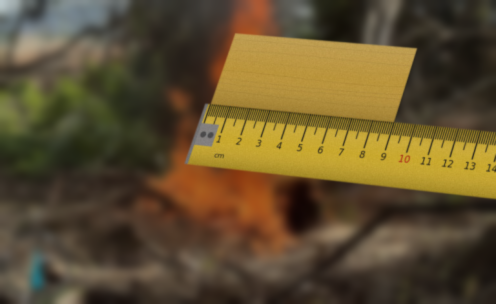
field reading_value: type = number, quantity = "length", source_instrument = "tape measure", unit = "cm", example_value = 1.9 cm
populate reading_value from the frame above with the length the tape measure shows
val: 9 cm
